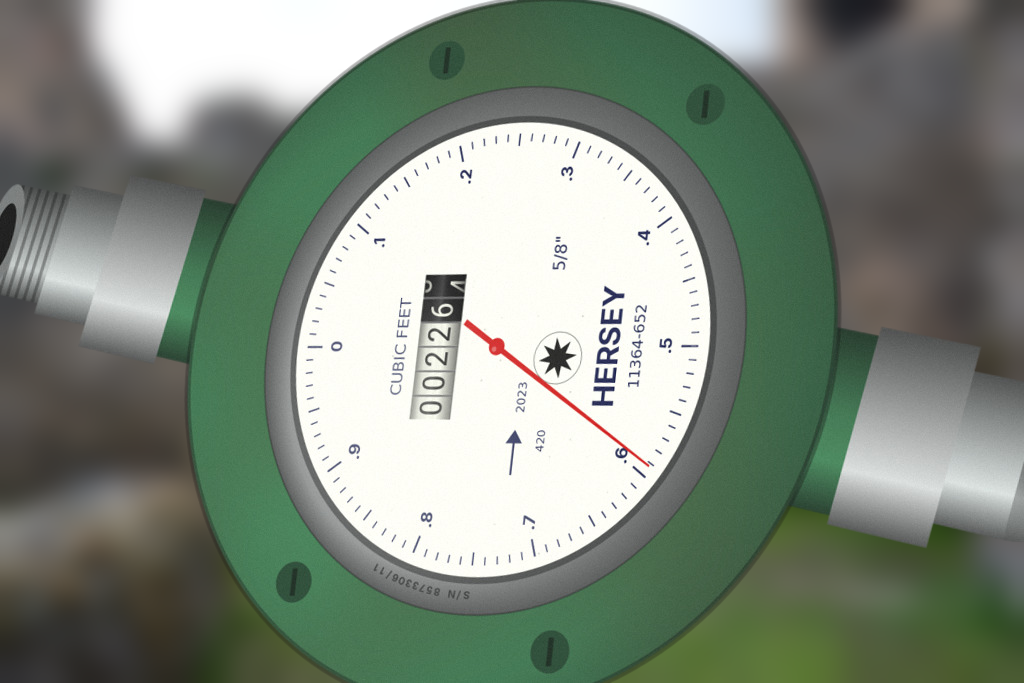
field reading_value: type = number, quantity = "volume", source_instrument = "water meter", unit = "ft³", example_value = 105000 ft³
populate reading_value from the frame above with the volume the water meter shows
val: 2263.59 ft³
